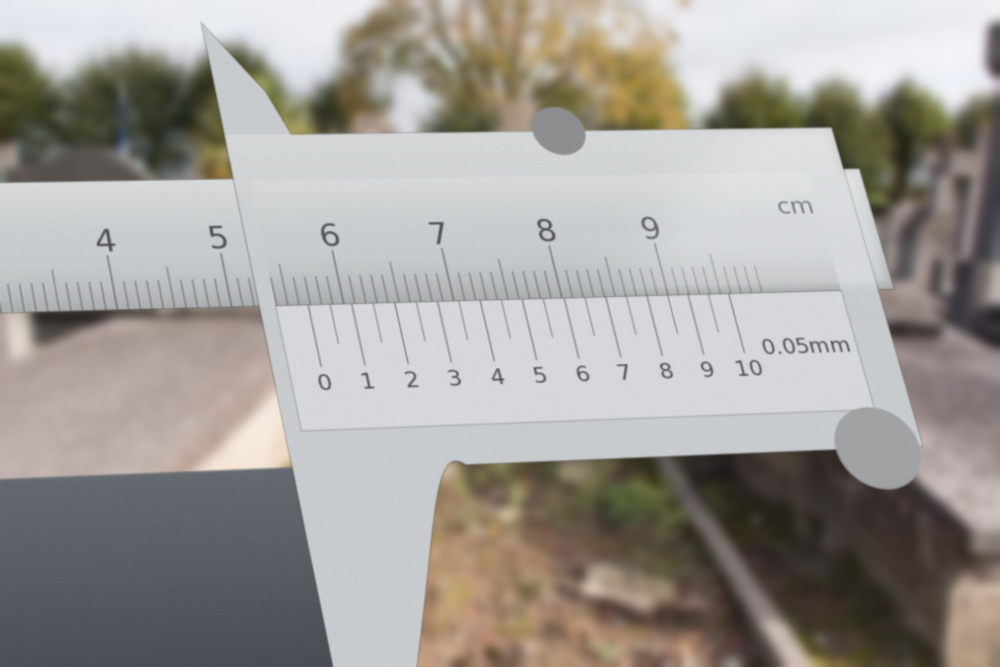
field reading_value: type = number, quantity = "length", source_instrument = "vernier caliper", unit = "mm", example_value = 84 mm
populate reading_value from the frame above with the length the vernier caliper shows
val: 56.8 mm
